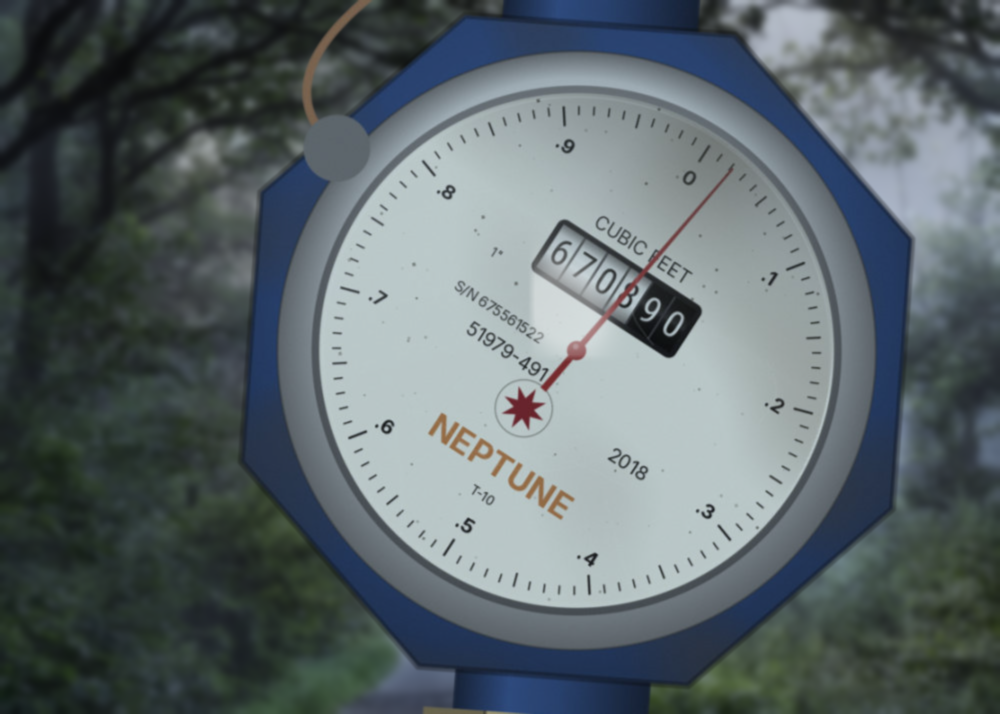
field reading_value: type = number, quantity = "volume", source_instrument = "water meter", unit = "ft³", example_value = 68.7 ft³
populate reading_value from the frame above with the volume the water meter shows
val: 670890.02 ft³
